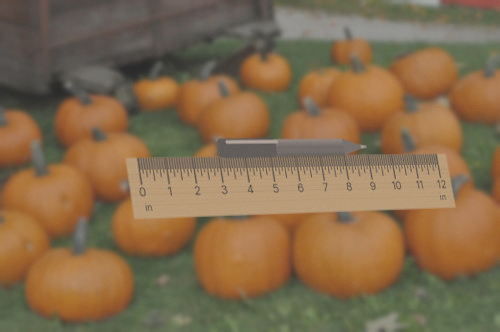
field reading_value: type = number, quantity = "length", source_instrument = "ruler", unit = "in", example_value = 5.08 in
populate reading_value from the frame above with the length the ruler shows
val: 6 in
